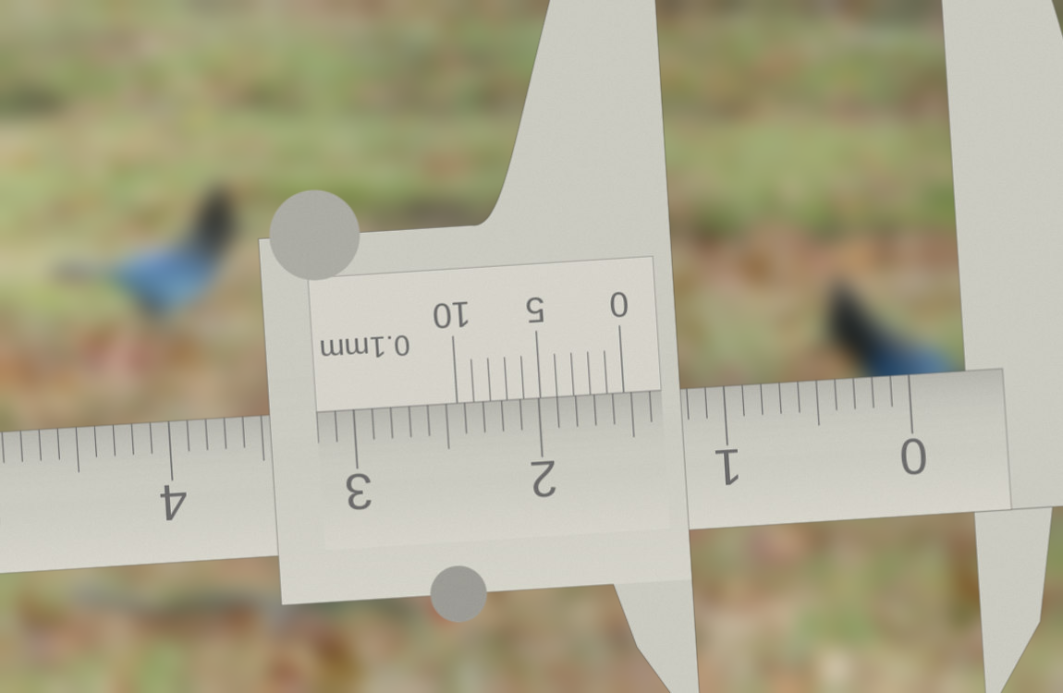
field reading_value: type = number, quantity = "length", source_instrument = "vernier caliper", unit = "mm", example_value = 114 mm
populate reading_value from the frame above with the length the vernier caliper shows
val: 15.4 mm
